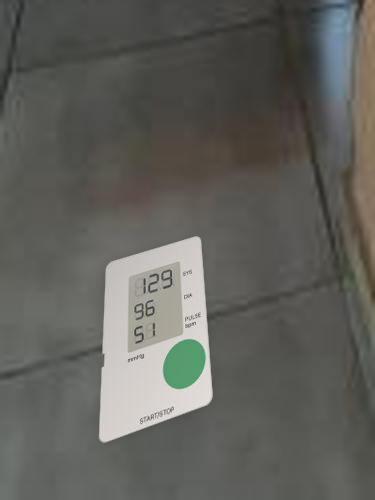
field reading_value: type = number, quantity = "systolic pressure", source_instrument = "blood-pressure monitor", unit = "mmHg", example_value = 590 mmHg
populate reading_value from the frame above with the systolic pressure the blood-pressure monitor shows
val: 129 mmHg
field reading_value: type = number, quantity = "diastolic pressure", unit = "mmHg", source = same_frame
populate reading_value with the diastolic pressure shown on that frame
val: 96 mmHg
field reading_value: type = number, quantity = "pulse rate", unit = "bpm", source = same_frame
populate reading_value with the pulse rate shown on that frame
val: 51 bpm
